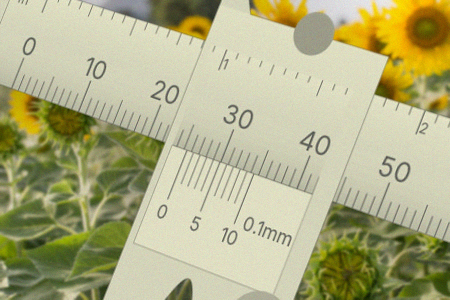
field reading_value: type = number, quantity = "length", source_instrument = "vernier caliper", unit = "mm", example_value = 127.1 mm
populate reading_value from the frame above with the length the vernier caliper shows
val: 25.4 mm
